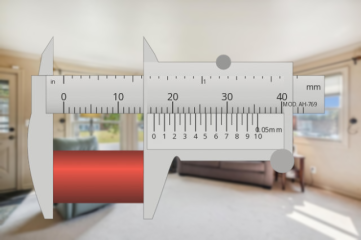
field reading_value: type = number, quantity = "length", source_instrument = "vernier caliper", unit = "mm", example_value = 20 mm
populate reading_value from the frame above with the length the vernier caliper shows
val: 16.6 mm
